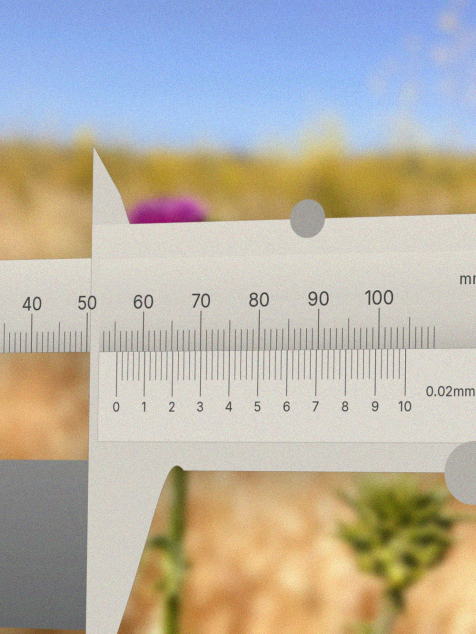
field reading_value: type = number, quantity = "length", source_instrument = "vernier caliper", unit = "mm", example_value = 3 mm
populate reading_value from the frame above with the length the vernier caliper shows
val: 55.4 mm
